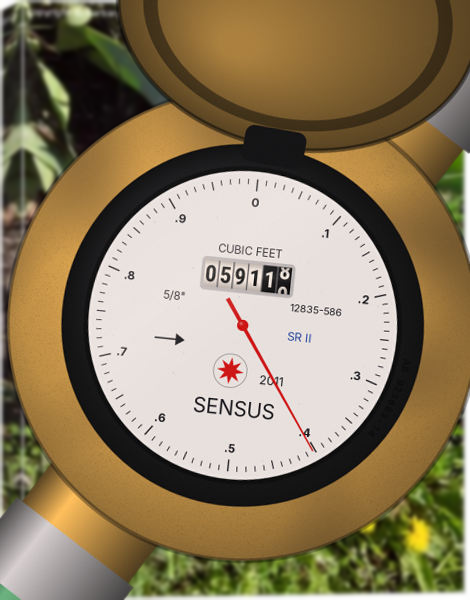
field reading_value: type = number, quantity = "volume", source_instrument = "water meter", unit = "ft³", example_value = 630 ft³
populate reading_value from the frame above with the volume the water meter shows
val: 59118.40 ft³
